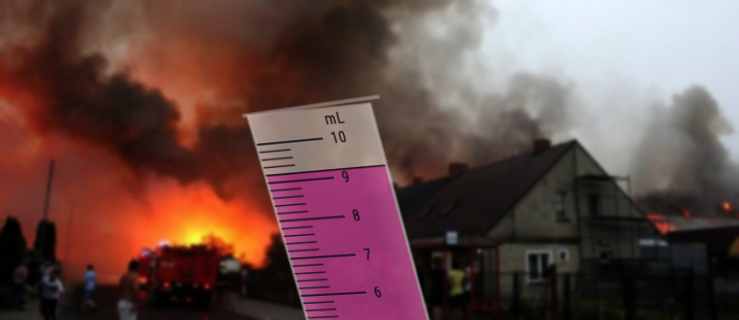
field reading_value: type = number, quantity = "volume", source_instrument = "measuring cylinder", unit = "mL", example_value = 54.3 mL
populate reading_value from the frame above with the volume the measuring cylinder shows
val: 9.2 mL
